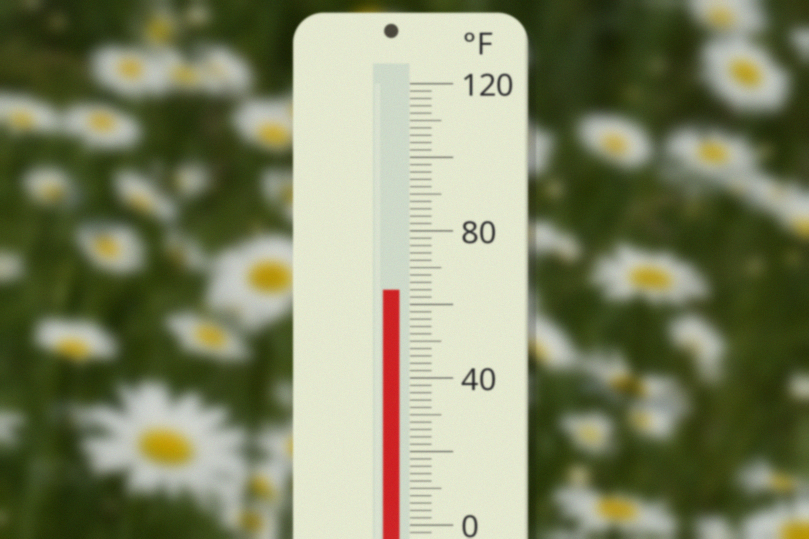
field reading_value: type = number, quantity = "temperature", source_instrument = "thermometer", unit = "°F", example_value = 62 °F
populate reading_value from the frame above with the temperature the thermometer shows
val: 64 °F
